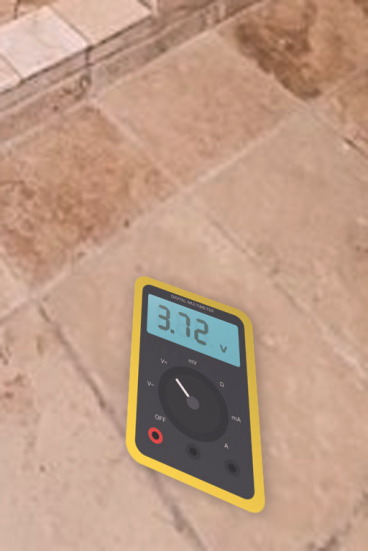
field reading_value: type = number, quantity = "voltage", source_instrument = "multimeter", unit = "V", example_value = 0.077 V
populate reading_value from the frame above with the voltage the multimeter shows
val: 3.72 V
